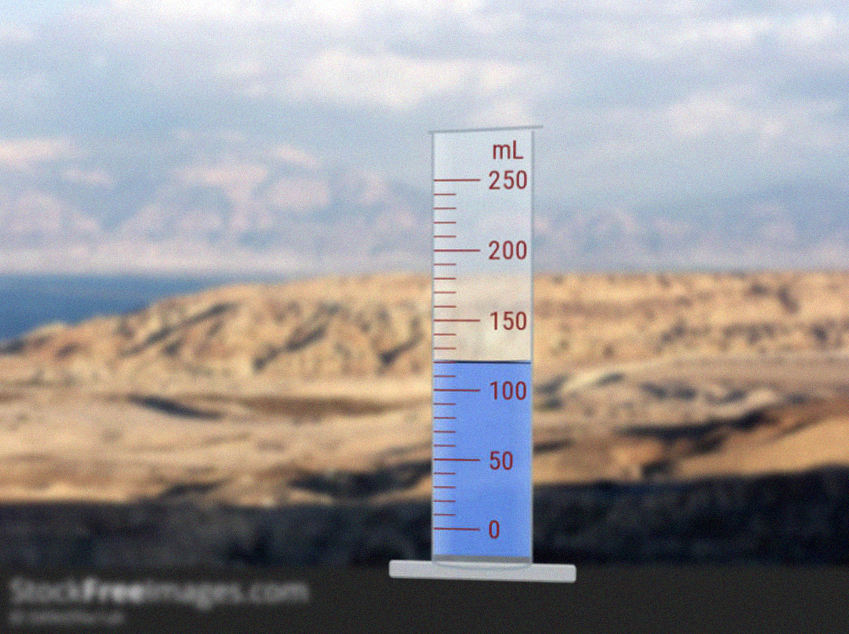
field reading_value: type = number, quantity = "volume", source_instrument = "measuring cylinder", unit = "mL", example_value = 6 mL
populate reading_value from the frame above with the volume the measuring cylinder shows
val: 120 mL
